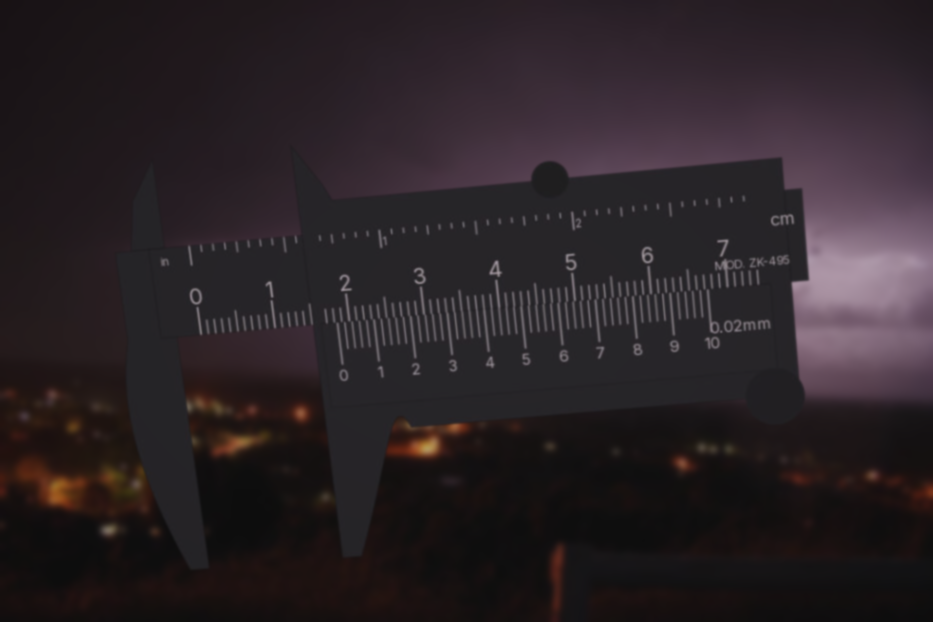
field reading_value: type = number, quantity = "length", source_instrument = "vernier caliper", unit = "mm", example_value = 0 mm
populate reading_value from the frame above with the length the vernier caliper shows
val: 18.4 mm
